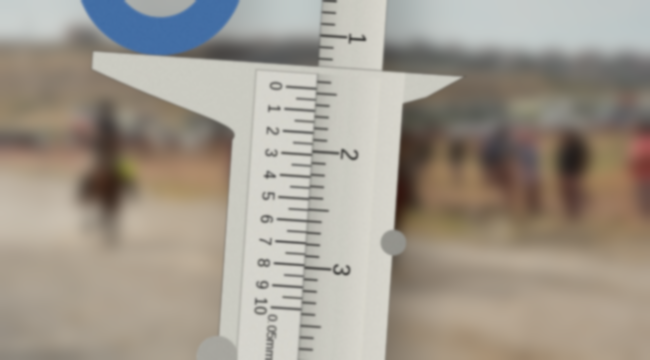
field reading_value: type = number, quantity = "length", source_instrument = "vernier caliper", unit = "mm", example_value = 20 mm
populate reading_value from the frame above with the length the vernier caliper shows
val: 14.6 mm
